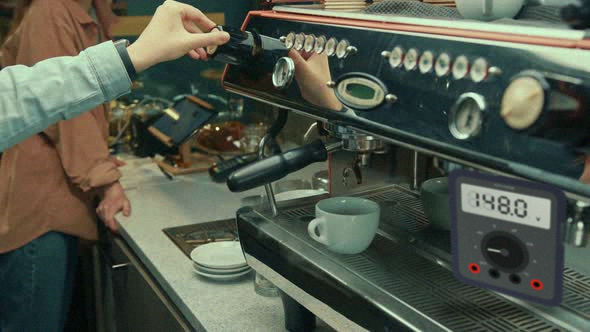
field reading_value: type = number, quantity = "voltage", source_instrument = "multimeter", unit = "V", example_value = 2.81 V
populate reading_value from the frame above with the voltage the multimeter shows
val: 148.0 V
